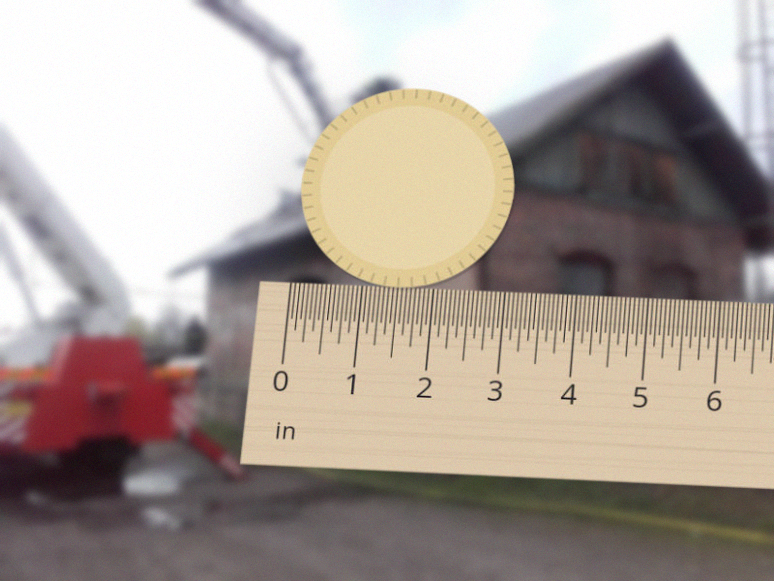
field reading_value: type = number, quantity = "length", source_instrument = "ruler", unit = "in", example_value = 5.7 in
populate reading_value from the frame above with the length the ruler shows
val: 3 in
